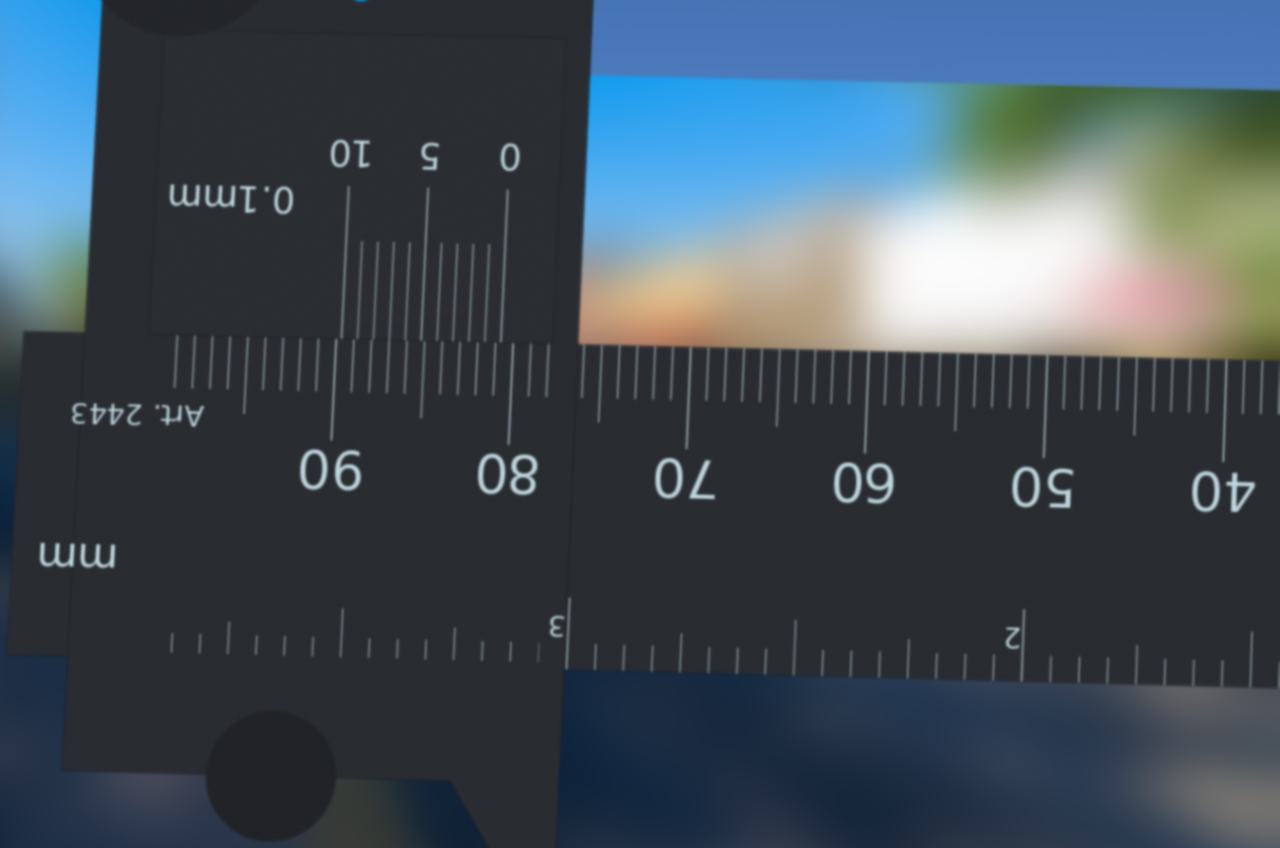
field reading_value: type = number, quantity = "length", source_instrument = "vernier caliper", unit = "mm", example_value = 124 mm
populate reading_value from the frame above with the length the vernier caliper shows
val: 80.7 mm
